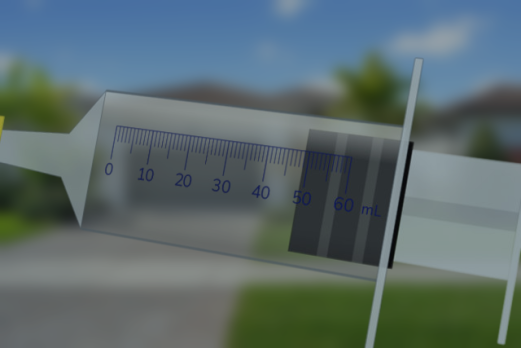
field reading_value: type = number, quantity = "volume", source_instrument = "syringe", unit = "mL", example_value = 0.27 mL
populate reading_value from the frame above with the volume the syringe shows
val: 49 mL
